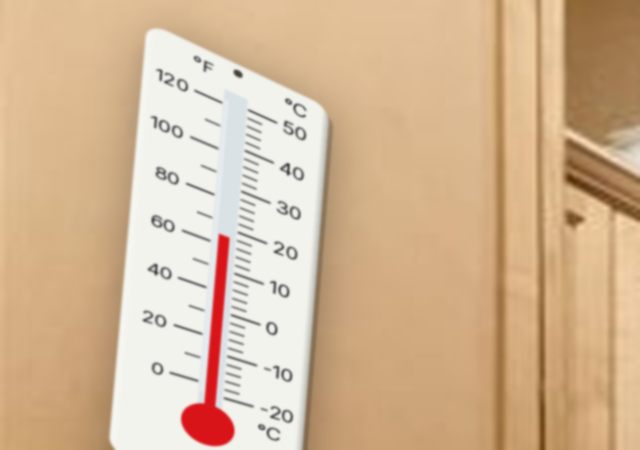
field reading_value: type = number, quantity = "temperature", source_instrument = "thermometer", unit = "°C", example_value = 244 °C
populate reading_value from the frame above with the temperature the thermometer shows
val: 18 °C
